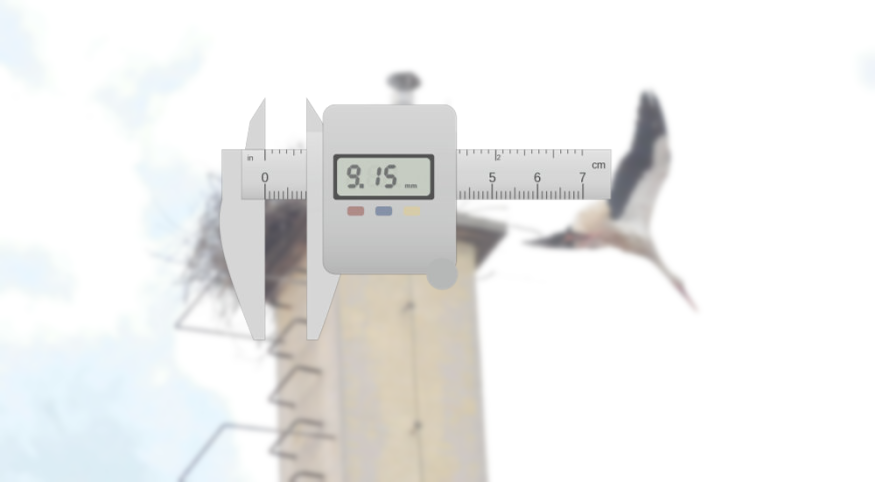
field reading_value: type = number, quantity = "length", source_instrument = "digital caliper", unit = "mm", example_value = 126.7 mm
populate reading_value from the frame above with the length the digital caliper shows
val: 9.15 mm
